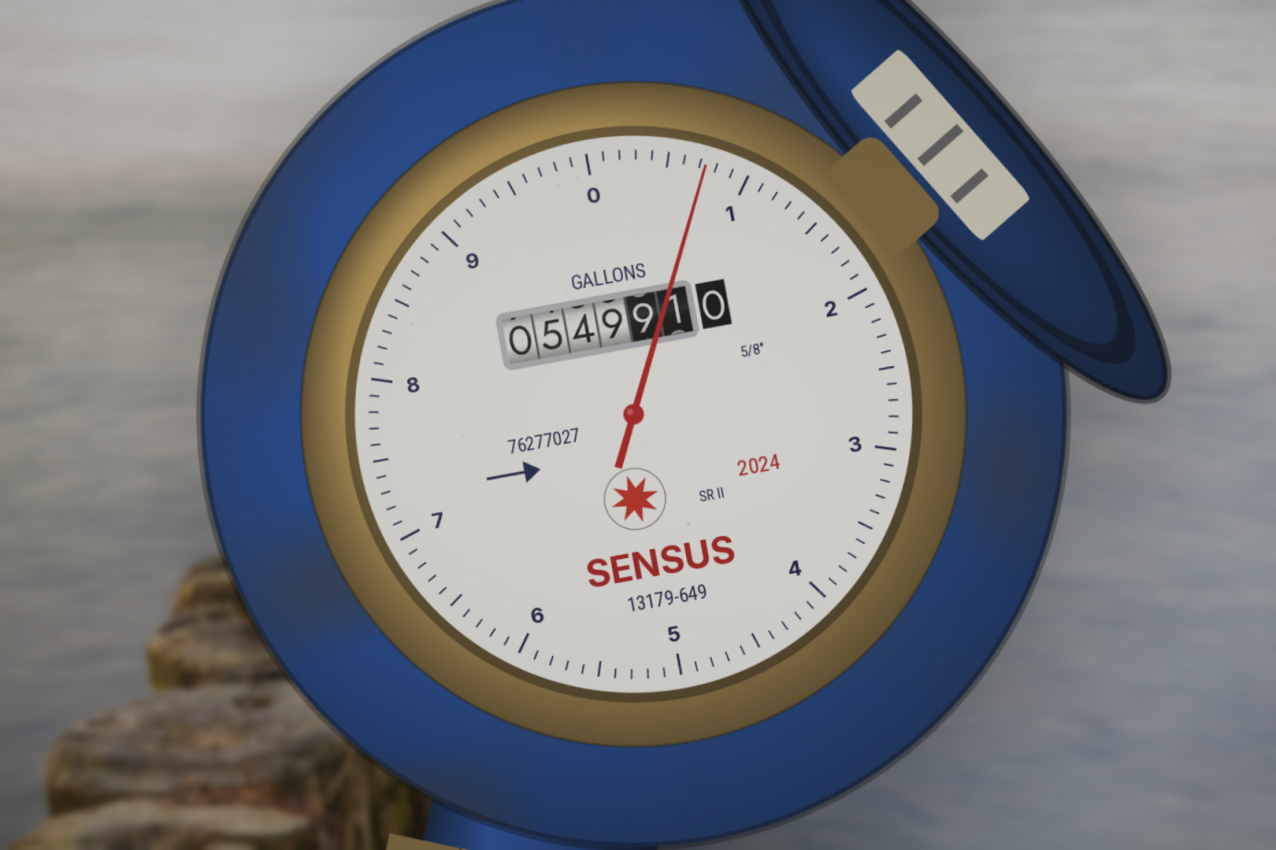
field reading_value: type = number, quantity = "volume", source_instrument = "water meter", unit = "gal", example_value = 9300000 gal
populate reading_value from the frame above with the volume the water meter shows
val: 549910.7 gal
